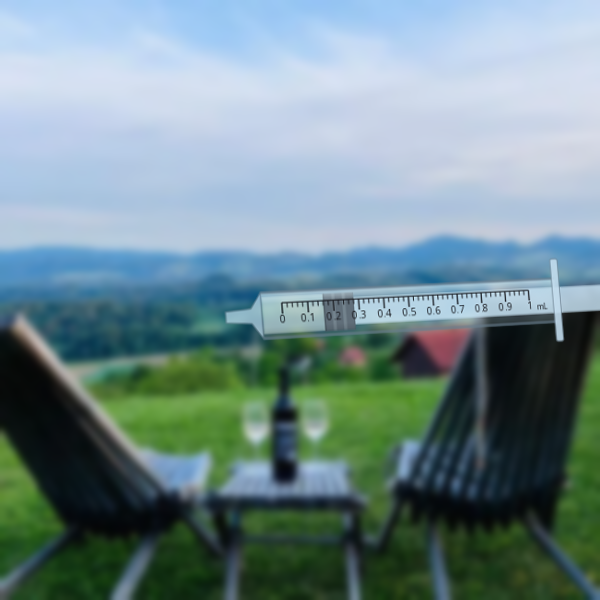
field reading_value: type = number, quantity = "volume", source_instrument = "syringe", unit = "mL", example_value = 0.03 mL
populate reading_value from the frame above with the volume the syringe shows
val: 0.16 mL
